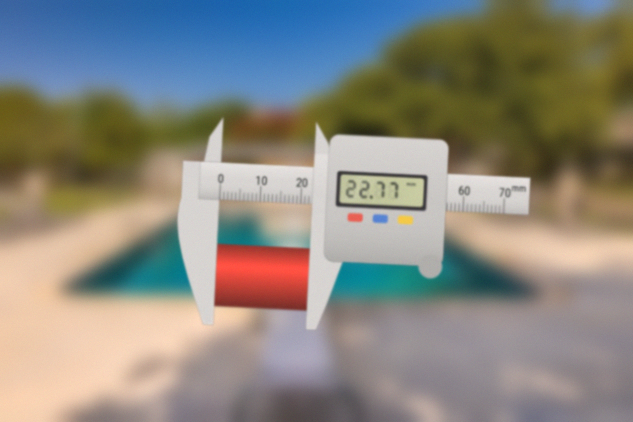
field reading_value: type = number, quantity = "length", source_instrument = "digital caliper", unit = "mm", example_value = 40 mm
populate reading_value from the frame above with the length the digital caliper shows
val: 22.77 mm
